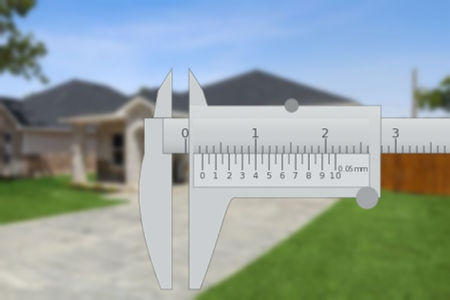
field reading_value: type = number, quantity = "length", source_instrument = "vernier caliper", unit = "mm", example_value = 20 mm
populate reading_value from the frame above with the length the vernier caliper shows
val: 2.4 mm
